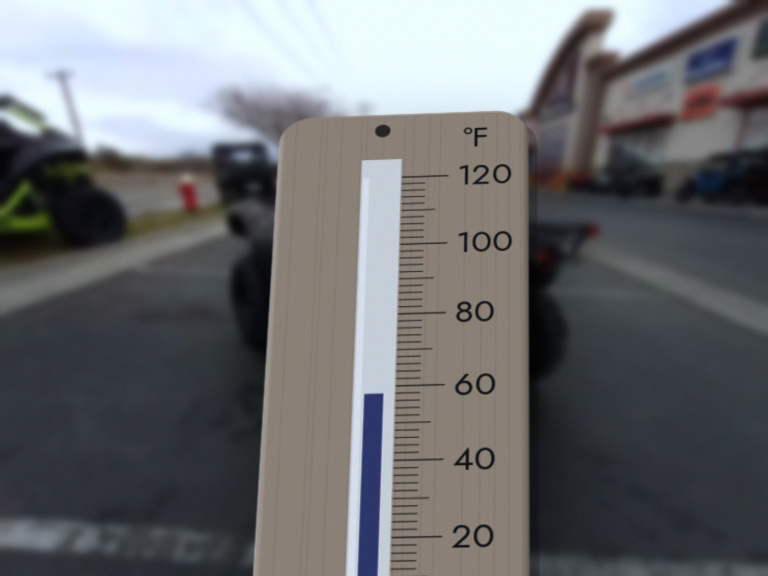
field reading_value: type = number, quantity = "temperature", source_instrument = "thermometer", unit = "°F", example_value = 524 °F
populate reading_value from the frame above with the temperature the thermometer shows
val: 58 °F
